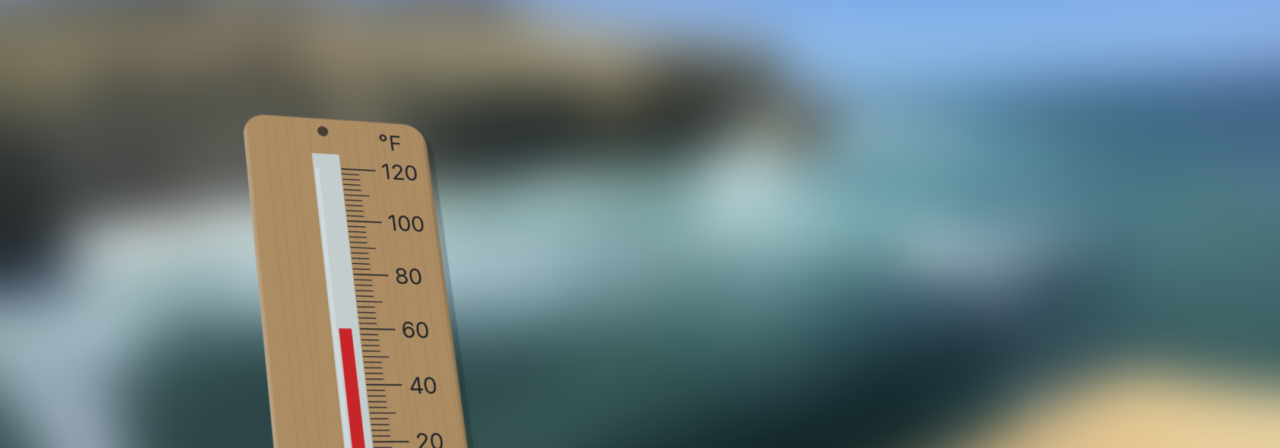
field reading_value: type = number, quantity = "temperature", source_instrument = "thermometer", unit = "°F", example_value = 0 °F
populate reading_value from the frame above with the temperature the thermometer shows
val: 60 °F
